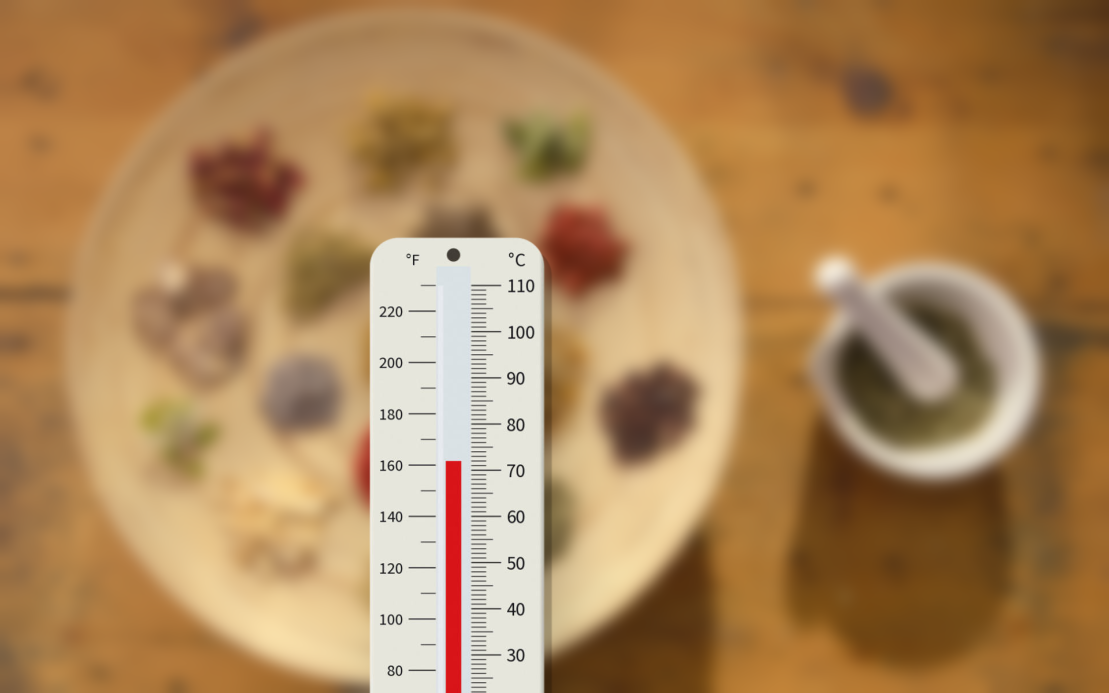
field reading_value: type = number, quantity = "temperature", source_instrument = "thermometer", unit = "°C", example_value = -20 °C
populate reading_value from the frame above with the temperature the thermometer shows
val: 72 °C
